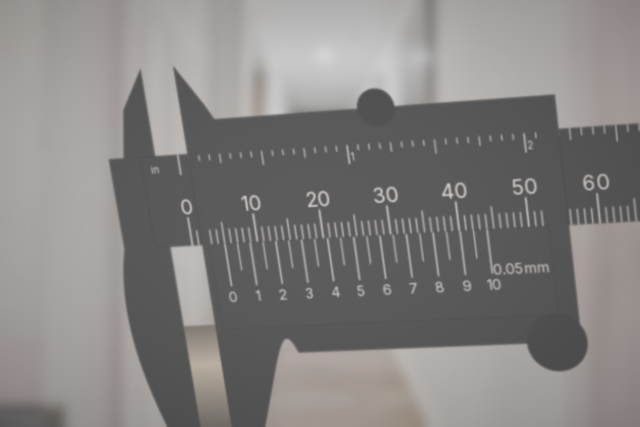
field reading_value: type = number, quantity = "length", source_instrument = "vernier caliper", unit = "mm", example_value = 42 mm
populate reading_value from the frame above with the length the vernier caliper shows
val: 5.0 mm
